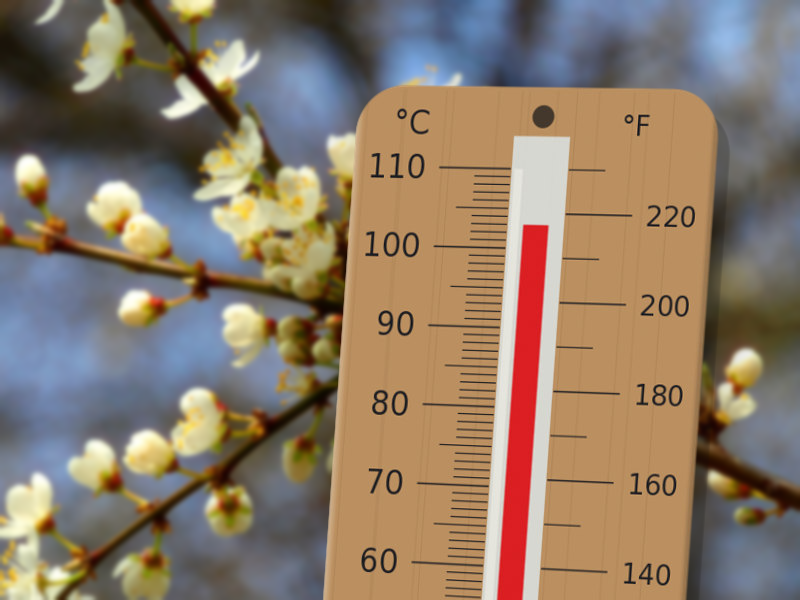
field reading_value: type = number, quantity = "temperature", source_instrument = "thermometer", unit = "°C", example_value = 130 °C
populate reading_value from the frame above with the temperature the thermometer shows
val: 103 °C
